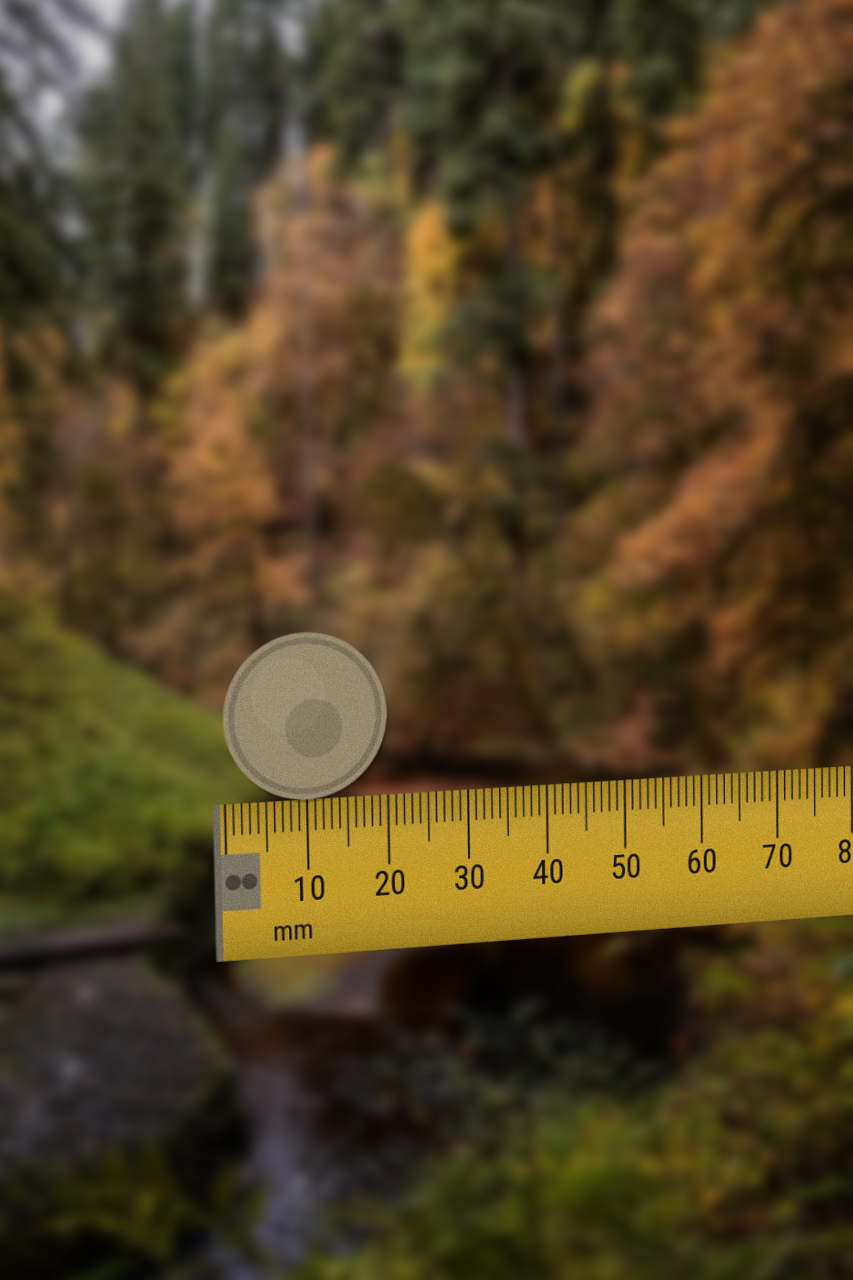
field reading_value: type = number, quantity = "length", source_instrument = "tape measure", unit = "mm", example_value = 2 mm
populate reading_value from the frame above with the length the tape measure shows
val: 20 mm
